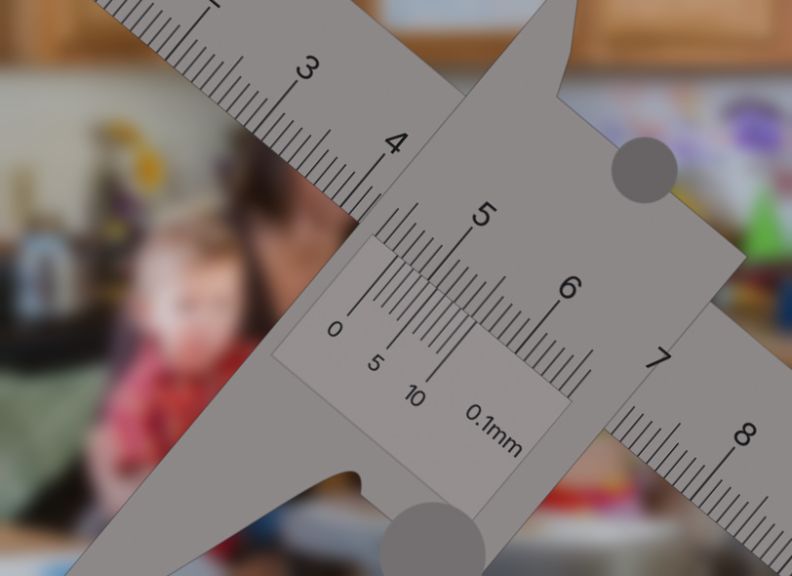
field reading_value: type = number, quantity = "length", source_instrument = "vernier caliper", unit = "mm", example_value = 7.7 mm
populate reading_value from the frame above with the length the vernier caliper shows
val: 46.6 mm
